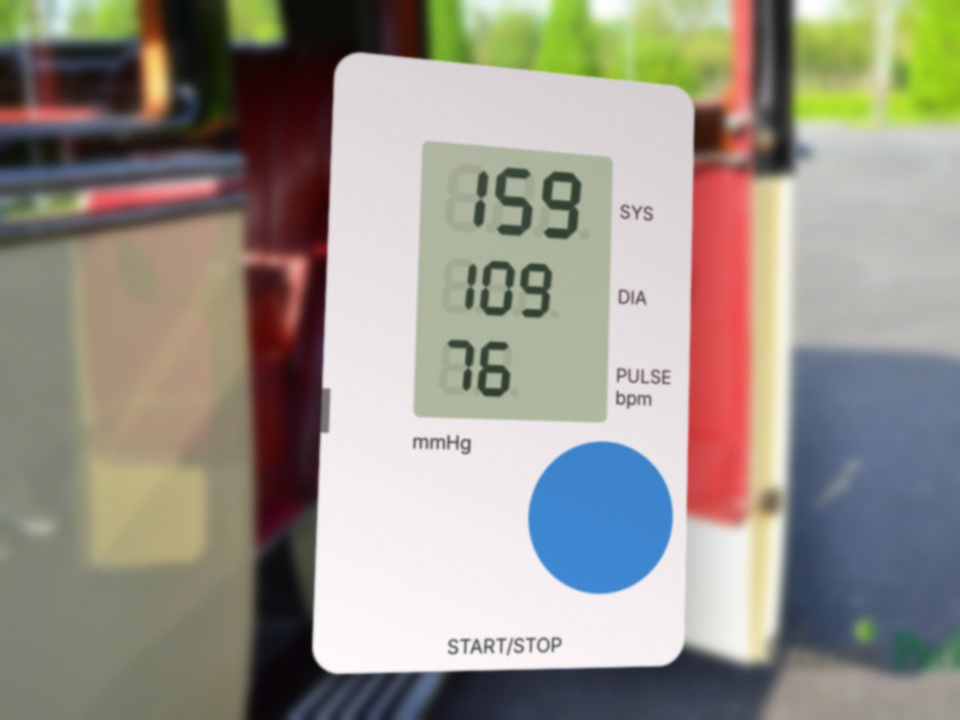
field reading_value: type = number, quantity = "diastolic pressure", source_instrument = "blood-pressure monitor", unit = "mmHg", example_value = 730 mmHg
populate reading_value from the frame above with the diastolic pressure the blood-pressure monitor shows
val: 109 mmHg
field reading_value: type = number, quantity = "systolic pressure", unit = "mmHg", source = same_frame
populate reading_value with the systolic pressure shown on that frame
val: 159 mmHg
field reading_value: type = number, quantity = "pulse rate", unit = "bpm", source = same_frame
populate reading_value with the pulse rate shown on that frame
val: 76 bpm
